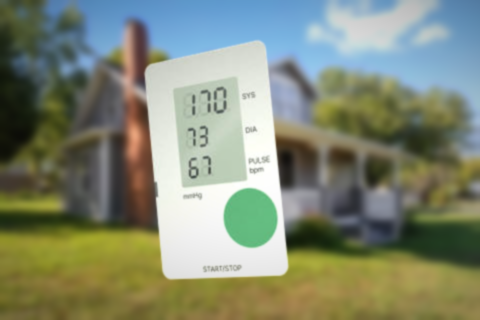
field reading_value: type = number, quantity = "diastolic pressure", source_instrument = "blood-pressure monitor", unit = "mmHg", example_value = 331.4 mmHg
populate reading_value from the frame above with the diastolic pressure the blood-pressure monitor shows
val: 73 mmHg
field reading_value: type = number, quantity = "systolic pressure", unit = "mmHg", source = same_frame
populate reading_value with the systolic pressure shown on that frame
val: 170 mmHg
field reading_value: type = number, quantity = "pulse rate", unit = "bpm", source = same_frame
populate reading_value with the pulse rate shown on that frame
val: 67 bpm
